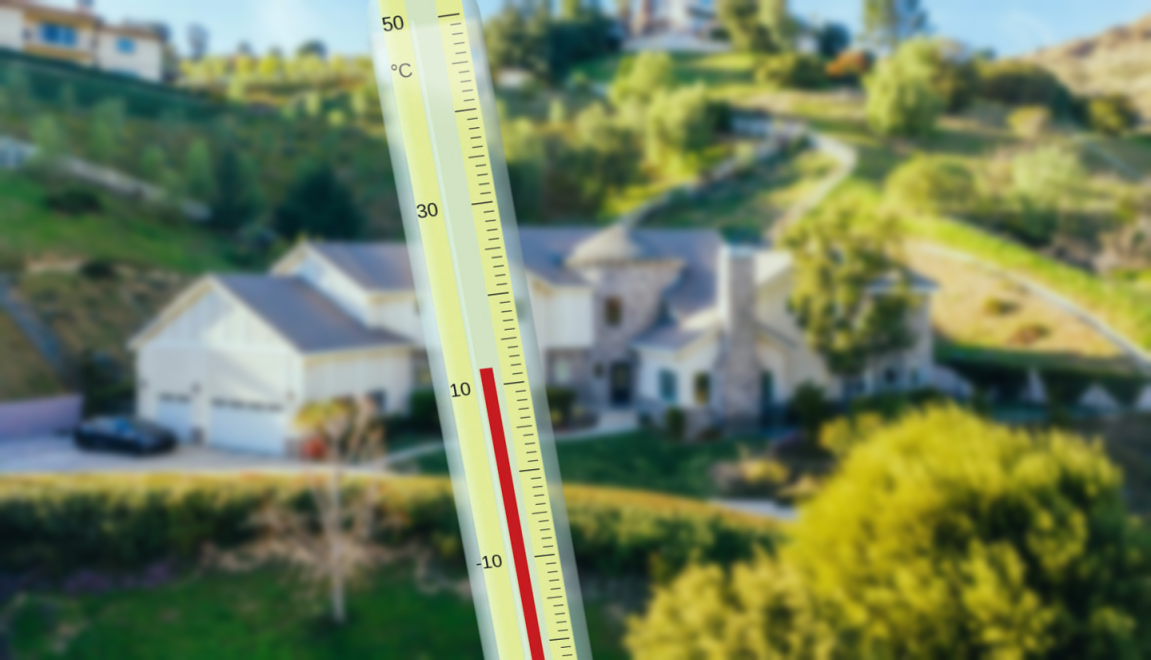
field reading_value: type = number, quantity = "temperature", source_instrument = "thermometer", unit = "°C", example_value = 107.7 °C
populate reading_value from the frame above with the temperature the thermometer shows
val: 12 °C
